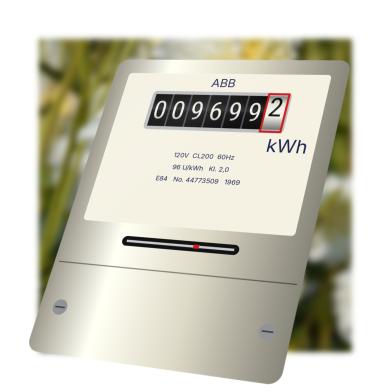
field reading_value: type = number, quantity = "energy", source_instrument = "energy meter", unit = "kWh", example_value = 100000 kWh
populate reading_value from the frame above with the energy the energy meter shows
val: 9699.2 kWh
